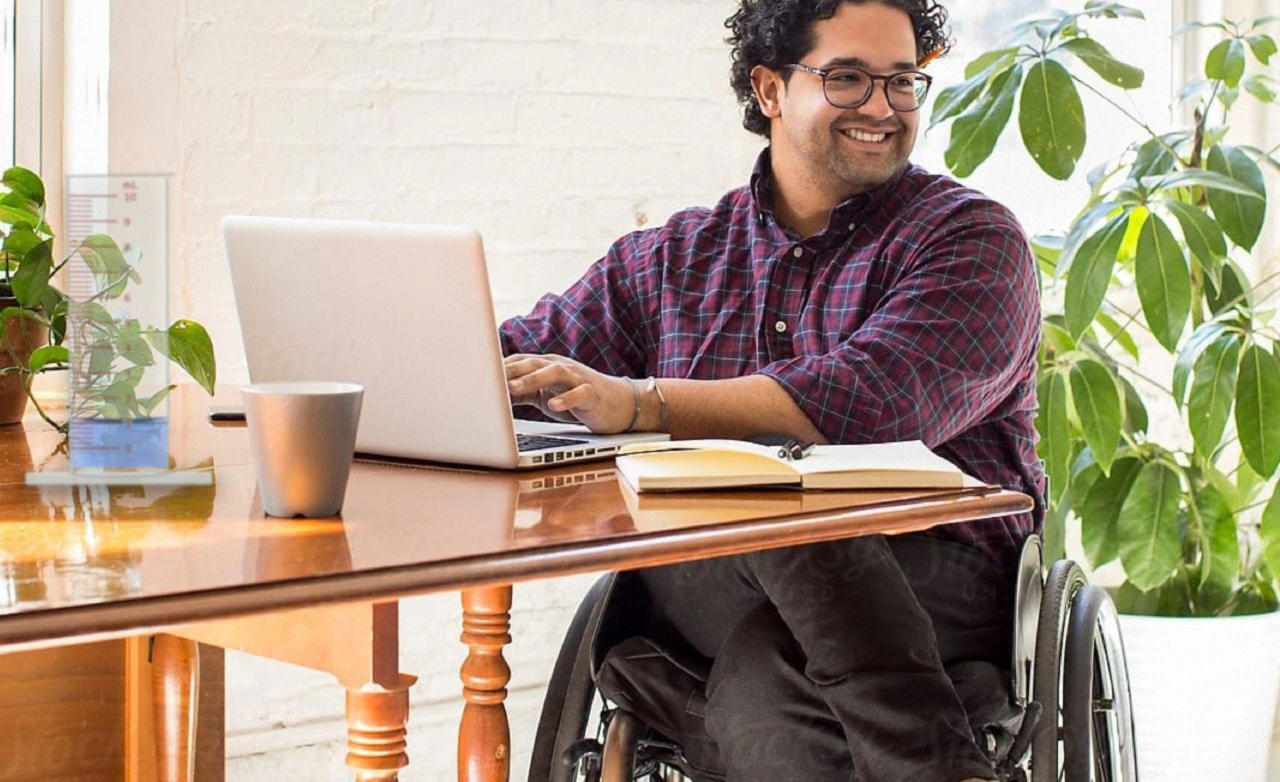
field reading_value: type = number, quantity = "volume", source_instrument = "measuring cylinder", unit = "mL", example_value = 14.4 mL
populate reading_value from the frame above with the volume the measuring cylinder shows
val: 1 mL
